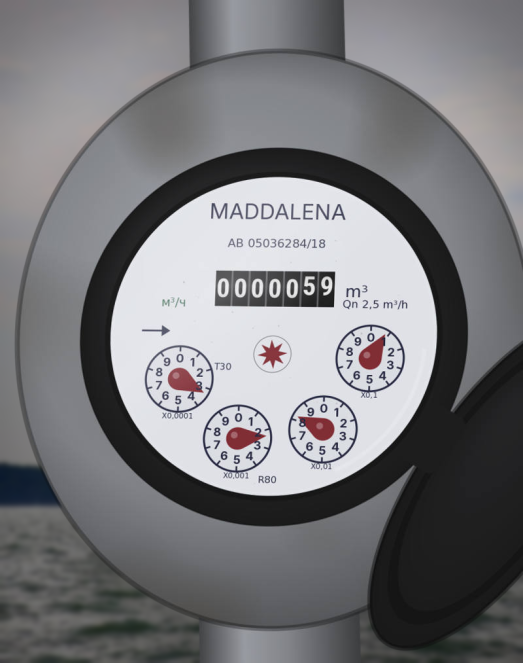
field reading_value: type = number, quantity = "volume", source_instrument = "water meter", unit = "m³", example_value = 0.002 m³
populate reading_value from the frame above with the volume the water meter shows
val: 59.0823 m³
